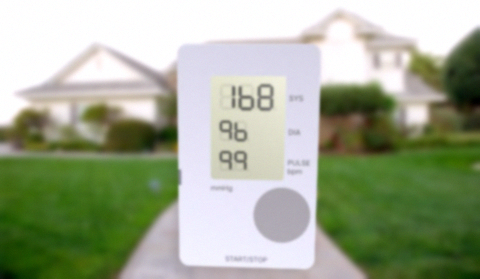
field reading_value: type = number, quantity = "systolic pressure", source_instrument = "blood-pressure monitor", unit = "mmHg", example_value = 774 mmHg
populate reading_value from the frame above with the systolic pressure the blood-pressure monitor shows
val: 168 mmHg
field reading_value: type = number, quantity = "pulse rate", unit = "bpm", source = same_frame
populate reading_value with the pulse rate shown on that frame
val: 99 bpm
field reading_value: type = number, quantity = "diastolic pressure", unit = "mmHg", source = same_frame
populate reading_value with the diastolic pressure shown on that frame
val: 96 mmHg
